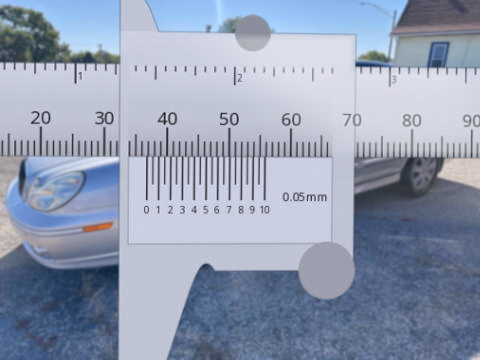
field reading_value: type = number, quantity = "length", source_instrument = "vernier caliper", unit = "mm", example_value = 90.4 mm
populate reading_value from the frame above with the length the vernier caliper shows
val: 36.8 mm
